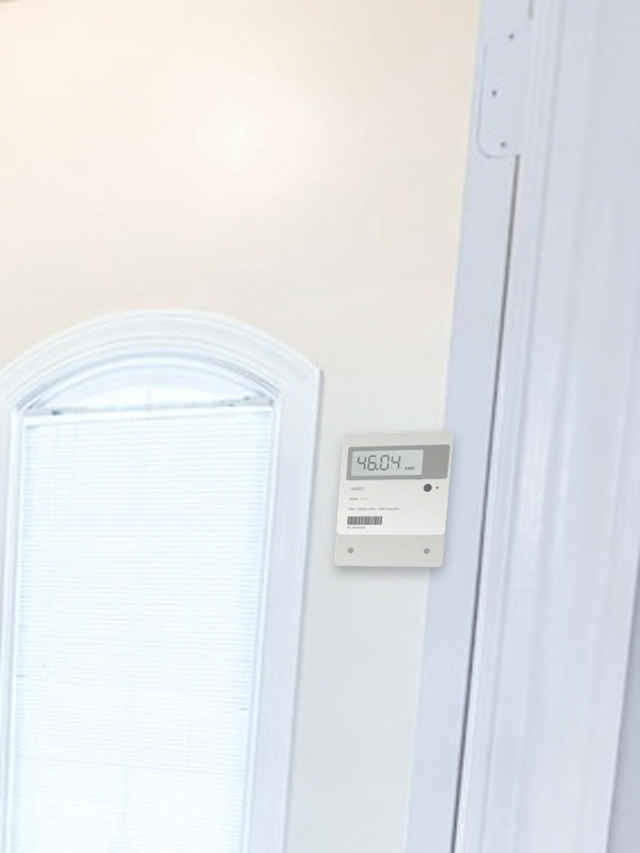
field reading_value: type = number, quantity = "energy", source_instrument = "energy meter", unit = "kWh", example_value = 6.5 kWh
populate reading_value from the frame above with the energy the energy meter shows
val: 46.04 kWh
